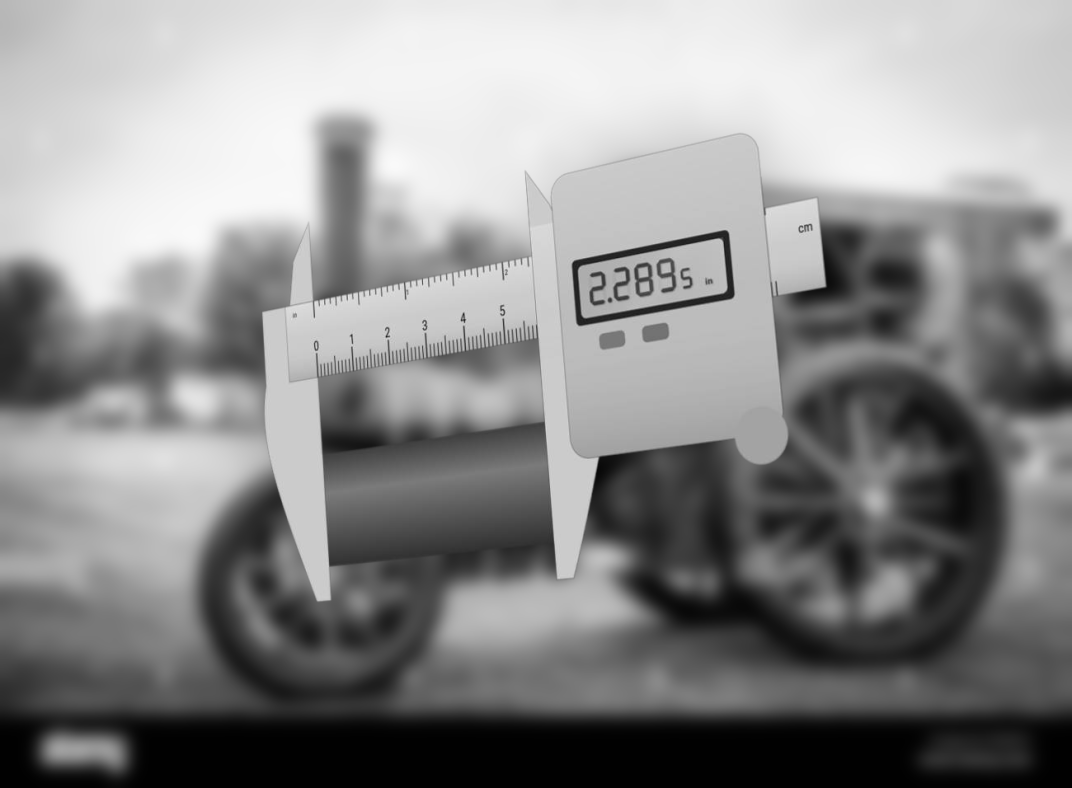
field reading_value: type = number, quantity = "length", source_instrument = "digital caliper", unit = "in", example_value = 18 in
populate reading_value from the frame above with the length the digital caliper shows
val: 2.2895 in
